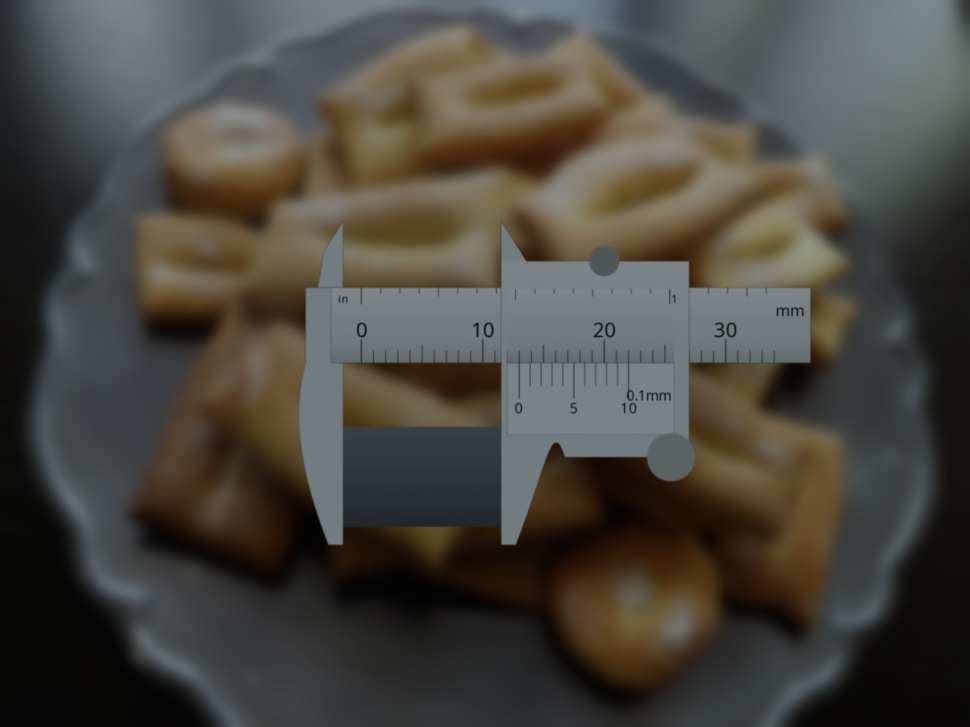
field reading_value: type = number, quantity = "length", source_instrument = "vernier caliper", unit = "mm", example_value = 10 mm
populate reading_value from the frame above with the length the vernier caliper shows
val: 13.0 mm
